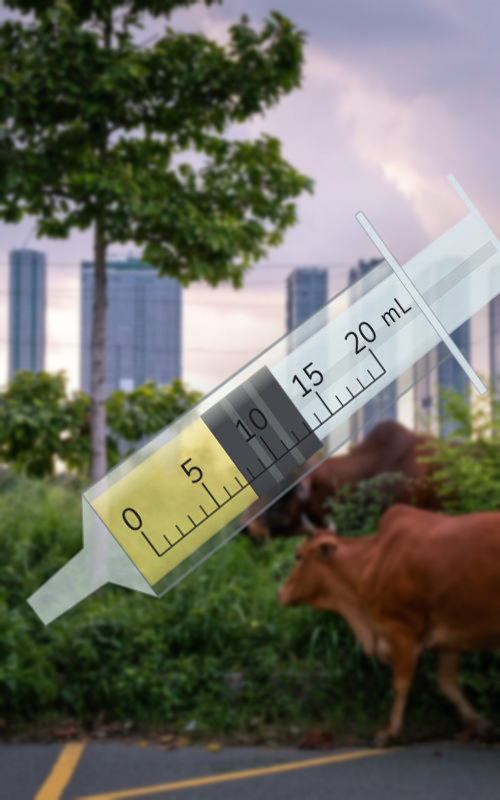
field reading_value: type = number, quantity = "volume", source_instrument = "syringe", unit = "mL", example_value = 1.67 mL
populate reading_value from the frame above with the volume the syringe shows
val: 7.5 mL
